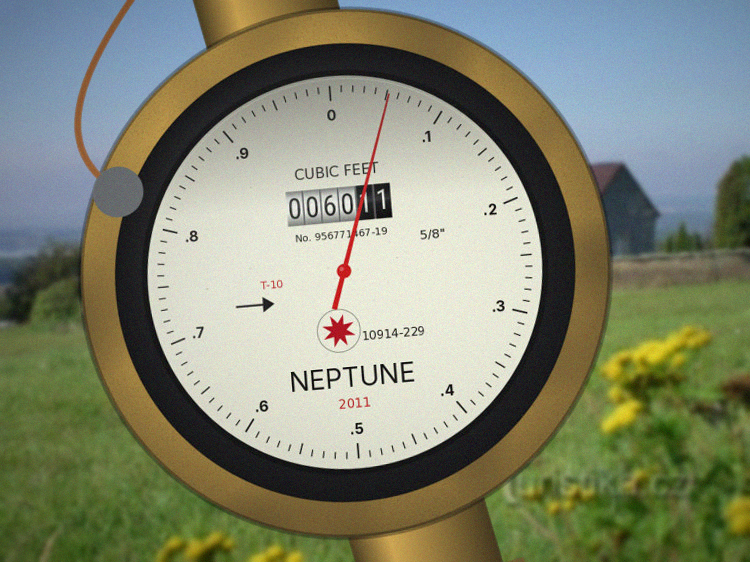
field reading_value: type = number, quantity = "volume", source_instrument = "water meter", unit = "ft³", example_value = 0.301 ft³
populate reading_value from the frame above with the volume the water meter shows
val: 6011.05 ft³
